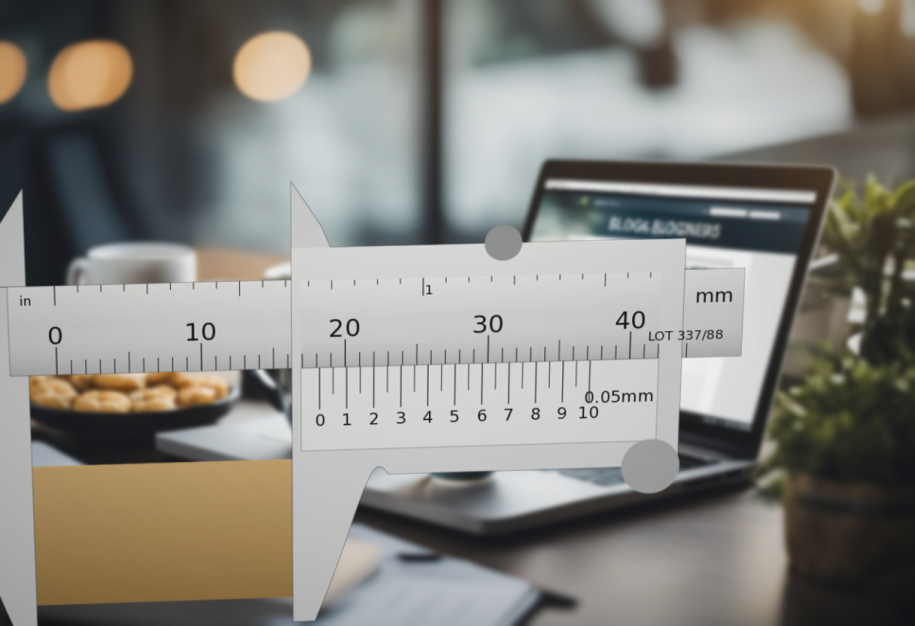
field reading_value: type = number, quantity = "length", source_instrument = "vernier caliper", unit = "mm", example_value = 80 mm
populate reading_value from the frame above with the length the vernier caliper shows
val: 18.2 mm
